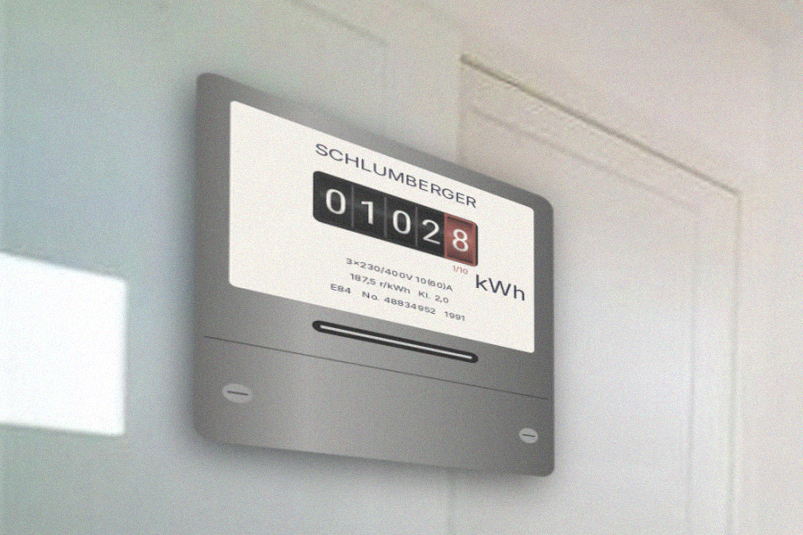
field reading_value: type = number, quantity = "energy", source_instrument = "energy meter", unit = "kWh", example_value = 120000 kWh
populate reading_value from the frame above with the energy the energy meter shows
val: 102.8 kWh
